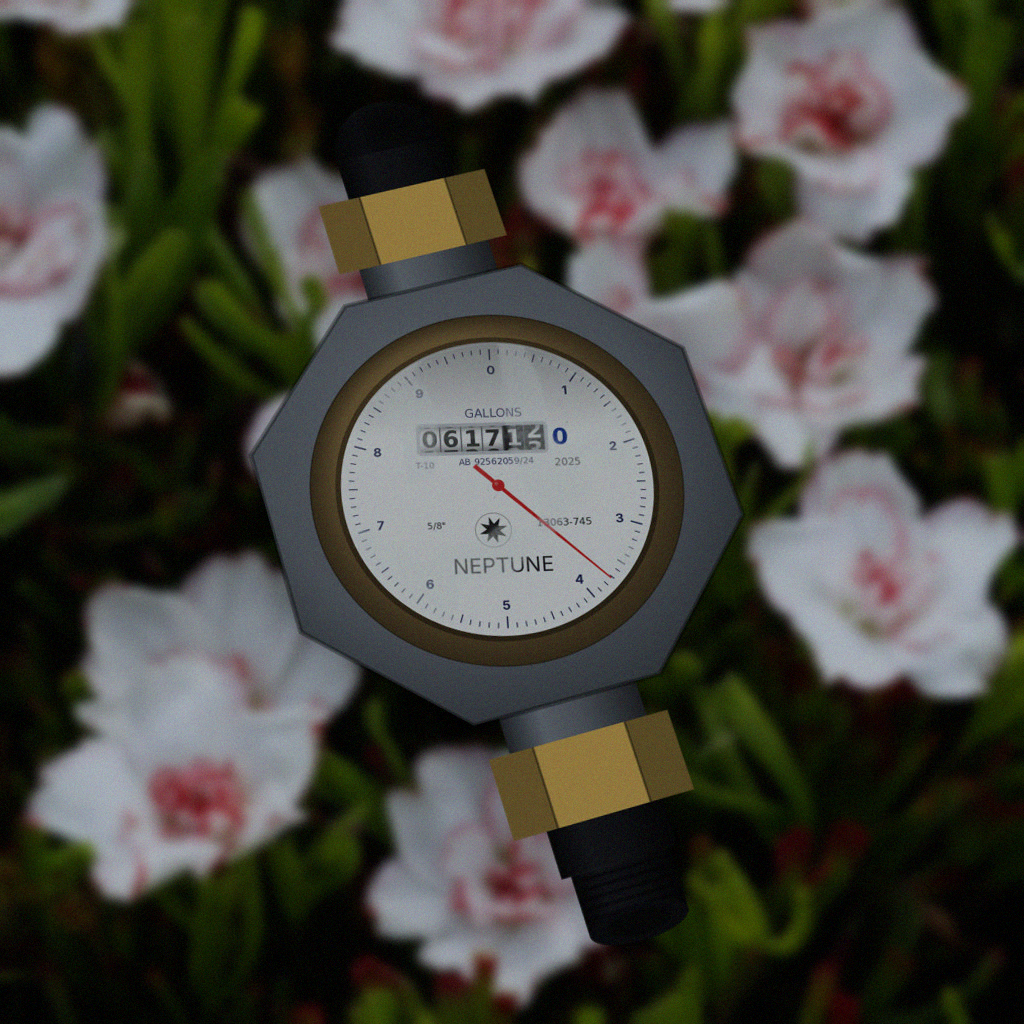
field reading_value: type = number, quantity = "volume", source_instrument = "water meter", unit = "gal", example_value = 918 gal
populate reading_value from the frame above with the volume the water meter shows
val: 617123.7 gal
